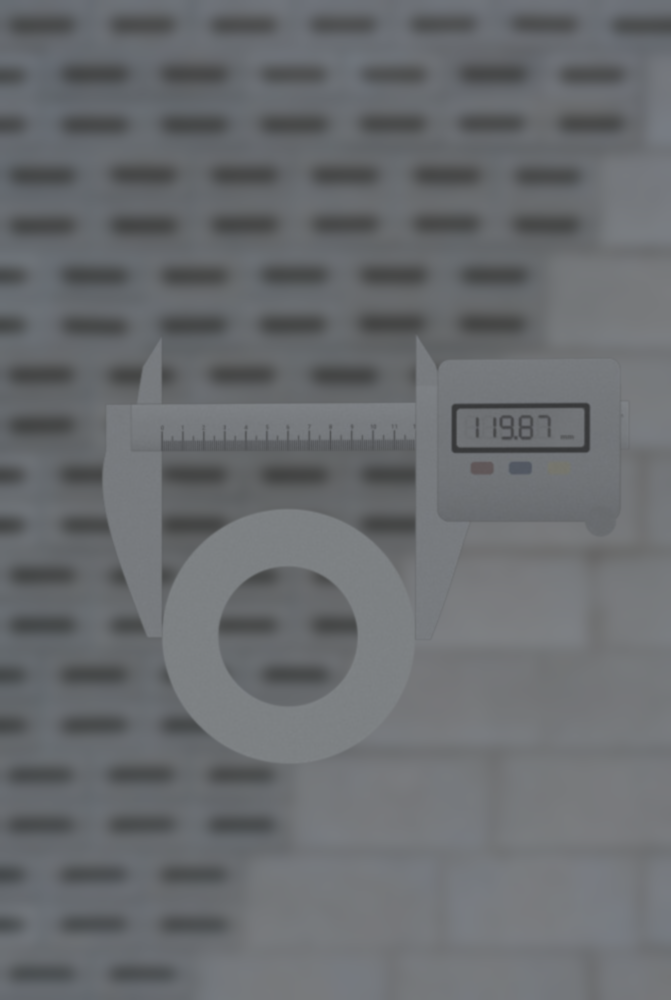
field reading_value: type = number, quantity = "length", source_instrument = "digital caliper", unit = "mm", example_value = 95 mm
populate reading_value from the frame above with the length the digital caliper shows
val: 119.87 mm
